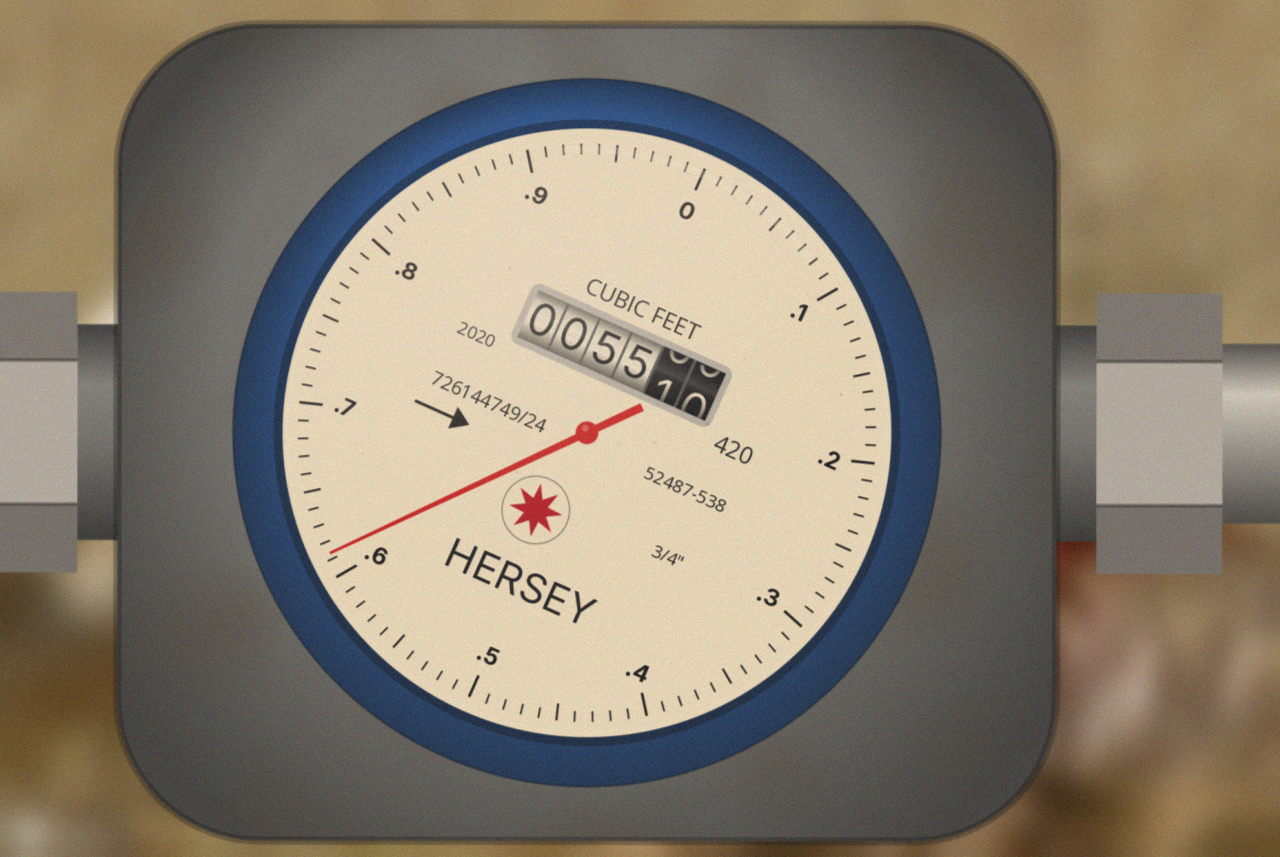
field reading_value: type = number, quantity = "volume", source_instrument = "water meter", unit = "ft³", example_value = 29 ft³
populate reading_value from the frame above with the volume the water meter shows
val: 5509.61 ft³
